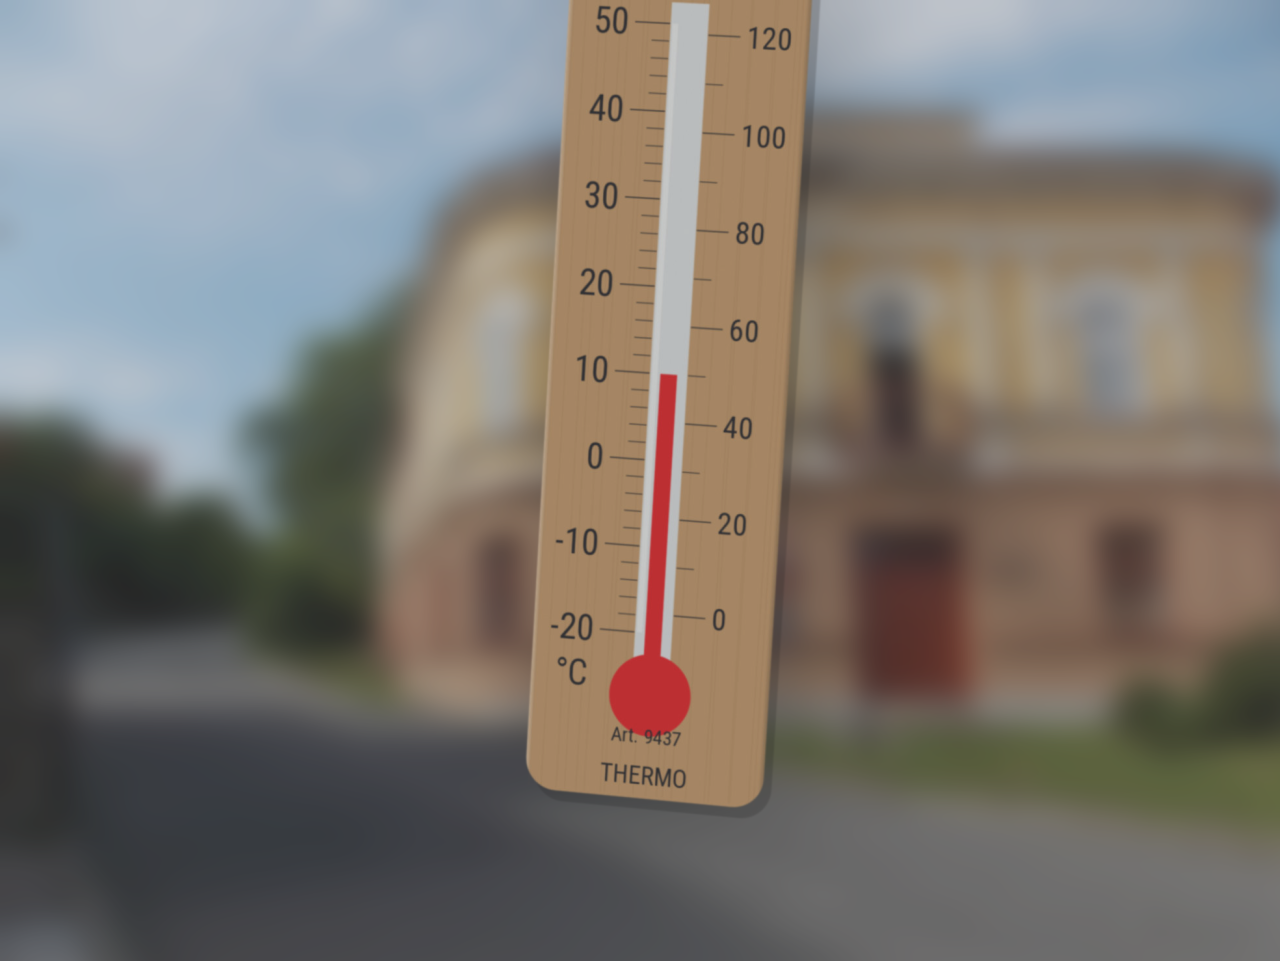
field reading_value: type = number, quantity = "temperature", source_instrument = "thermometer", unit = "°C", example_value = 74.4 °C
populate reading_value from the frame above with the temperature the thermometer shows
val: 10 °C
